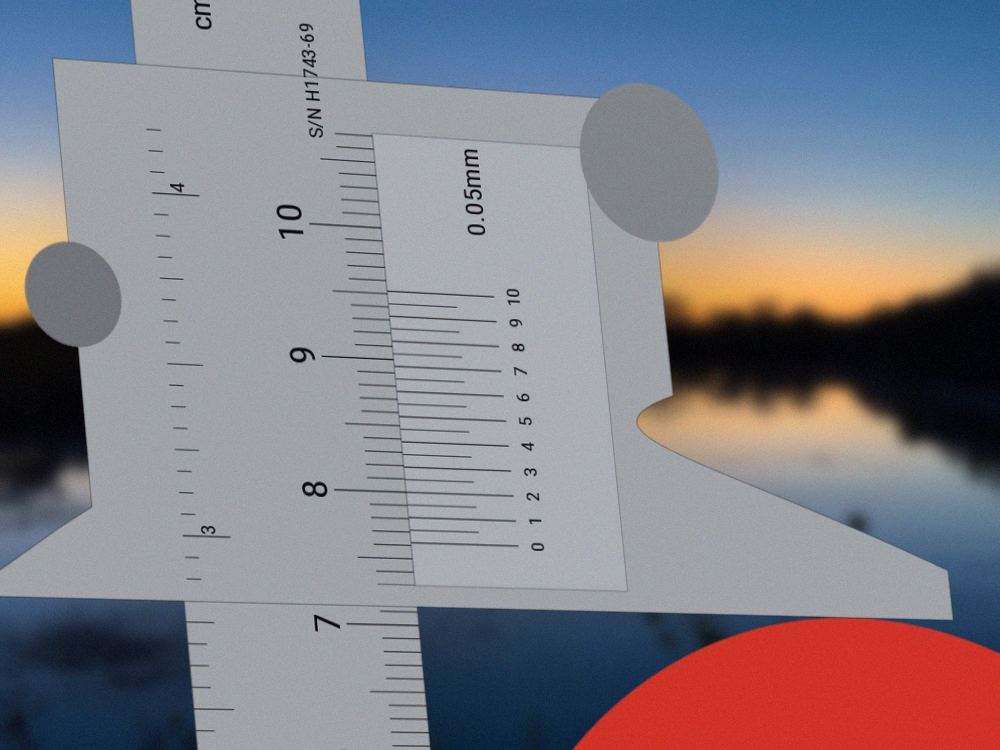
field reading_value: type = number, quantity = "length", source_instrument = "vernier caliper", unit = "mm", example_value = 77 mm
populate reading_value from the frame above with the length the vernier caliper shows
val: 76.2 mm
